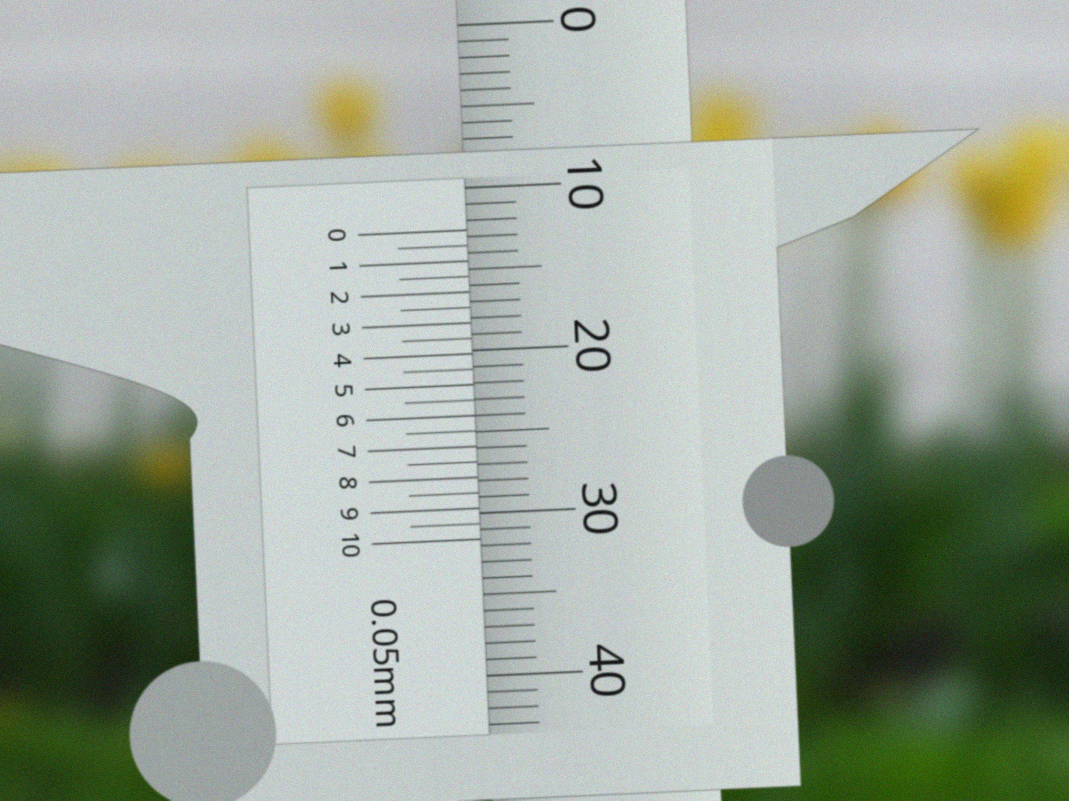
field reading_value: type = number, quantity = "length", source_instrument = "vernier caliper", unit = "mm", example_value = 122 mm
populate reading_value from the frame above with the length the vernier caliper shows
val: 12.6 mm
